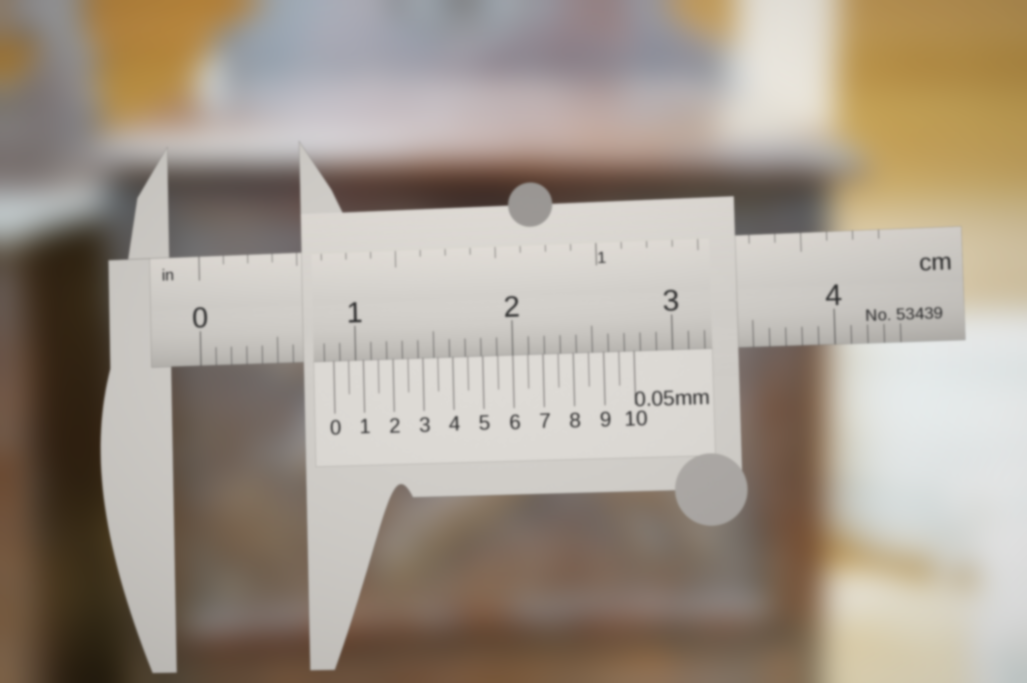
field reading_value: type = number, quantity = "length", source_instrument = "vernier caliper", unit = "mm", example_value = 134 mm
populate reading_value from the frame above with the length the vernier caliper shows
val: 8.6 mm
